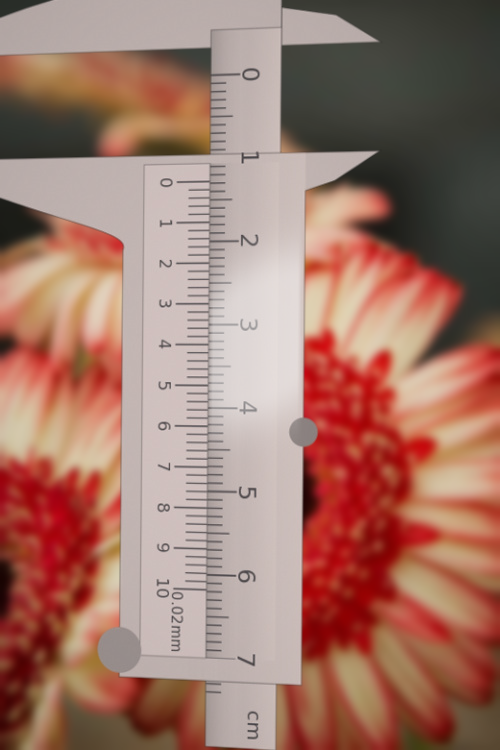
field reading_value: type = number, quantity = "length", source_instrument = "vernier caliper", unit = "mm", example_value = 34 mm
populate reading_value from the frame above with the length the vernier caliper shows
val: 12.8 mm
